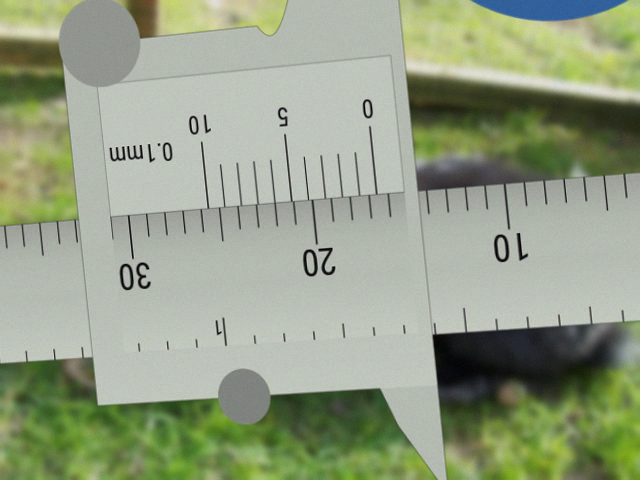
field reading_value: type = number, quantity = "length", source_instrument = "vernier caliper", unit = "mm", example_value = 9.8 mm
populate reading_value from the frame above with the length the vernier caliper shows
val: 16.6 mm
